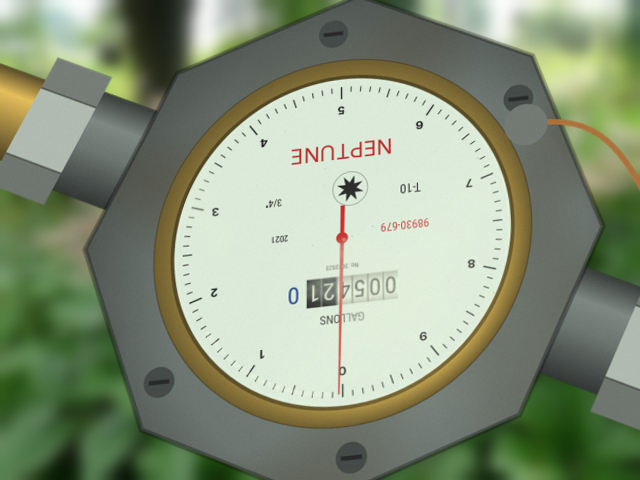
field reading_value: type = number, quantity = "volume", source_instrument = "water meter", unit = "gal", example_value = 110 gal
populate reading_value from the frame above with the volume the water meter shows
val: 54210.0 gal
